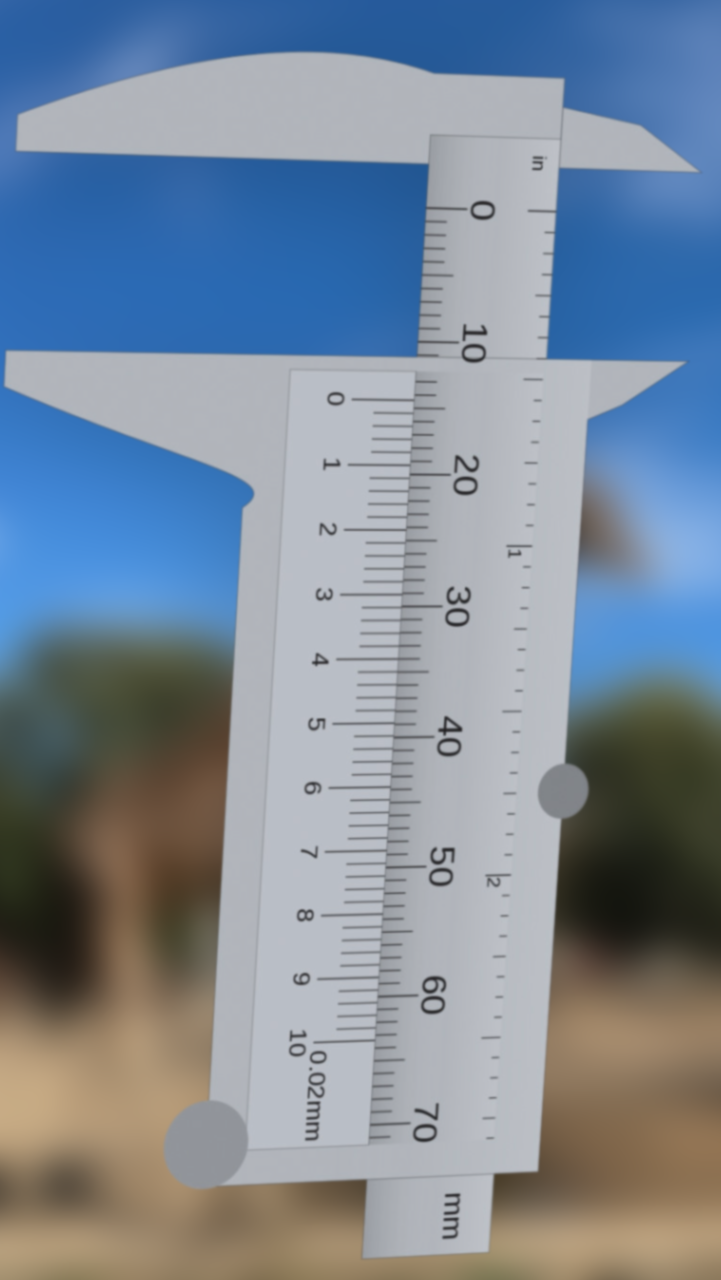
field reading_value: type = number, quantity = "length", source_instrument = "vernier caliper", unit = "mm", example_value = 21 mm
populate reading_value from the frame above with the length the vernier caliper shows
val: 14.4 mm
